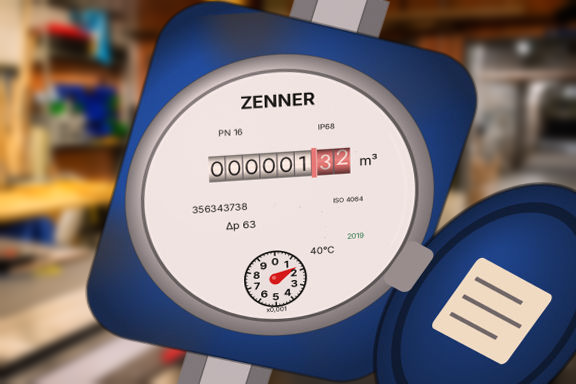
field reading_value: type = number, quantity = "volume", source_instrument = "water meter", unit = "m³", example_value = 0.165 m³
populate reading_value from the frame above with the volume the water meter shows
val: 1.321 m³
